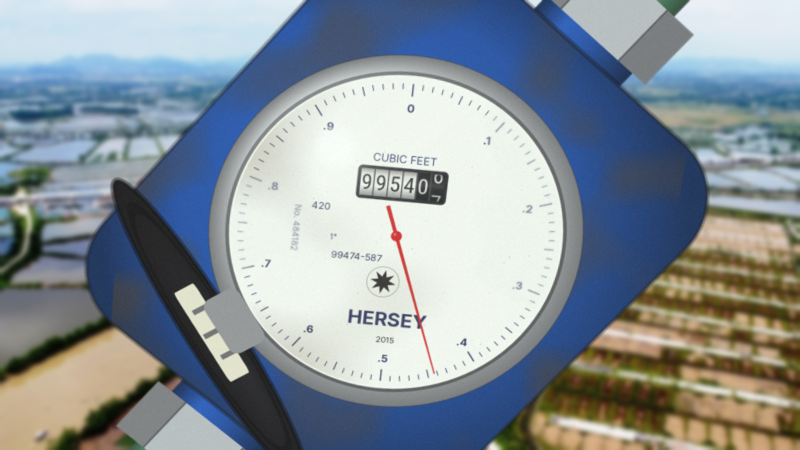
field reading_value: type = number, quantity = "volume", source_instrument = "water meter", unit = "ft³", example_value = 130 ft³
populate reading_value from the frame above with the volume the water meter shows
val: 995406.44 ft³
